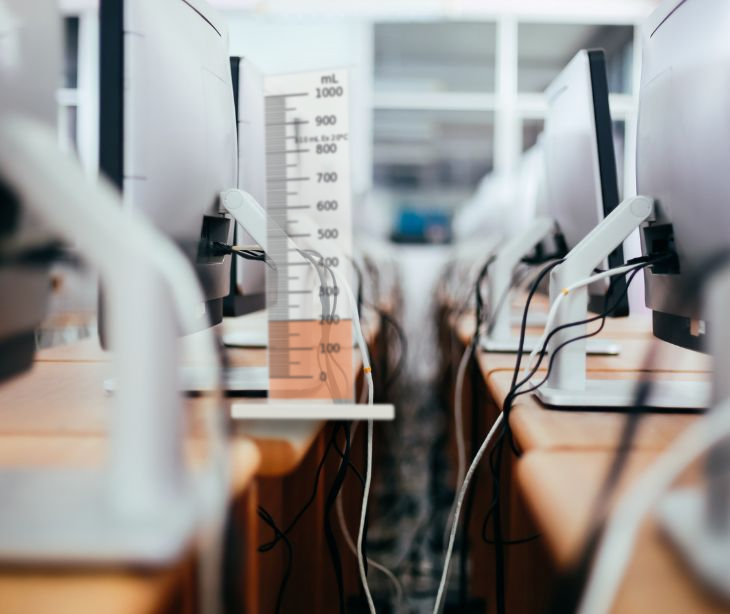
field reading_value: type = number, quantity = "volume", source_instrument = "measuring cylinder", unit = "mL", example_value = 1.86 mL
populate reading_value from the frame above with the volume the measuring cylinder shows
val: 200 mL
